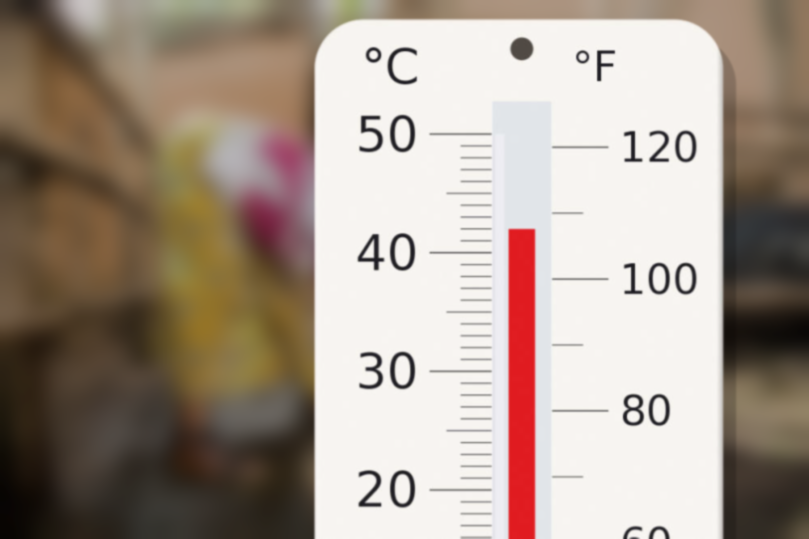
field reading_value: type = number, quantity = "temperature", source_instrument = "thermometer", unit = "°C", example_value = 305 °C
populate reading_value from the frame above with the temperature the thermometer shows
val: 42 °C
